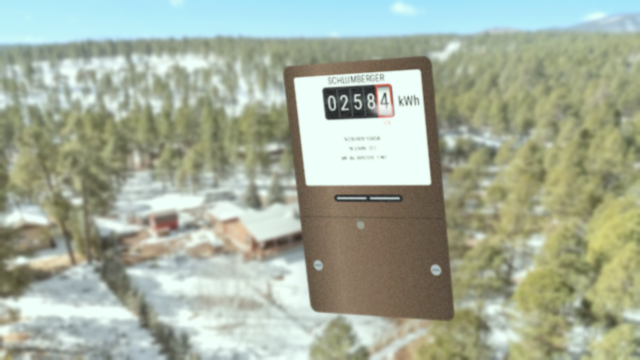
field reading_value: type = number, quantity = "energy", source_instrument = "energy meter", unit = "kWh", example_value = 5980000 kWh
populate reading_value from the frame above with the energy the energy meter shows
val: 258.4 kWh
